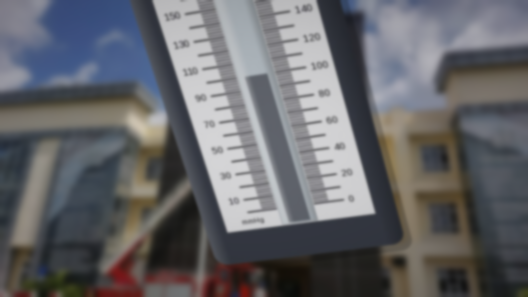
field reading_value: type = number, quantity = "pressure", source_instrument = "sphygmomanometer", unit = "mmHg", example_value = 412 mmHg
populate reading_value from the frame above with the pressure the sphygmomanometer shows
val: 100 mmHg
